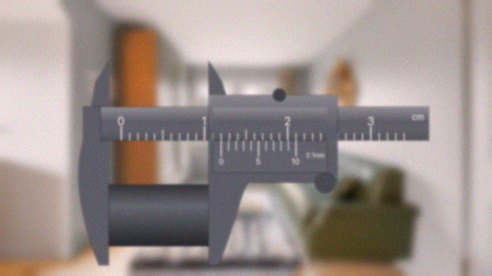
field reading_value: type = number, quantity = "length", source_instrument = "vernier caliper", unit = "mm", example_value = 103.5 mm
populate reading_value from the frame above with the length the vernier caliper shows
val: 12.0 mm
